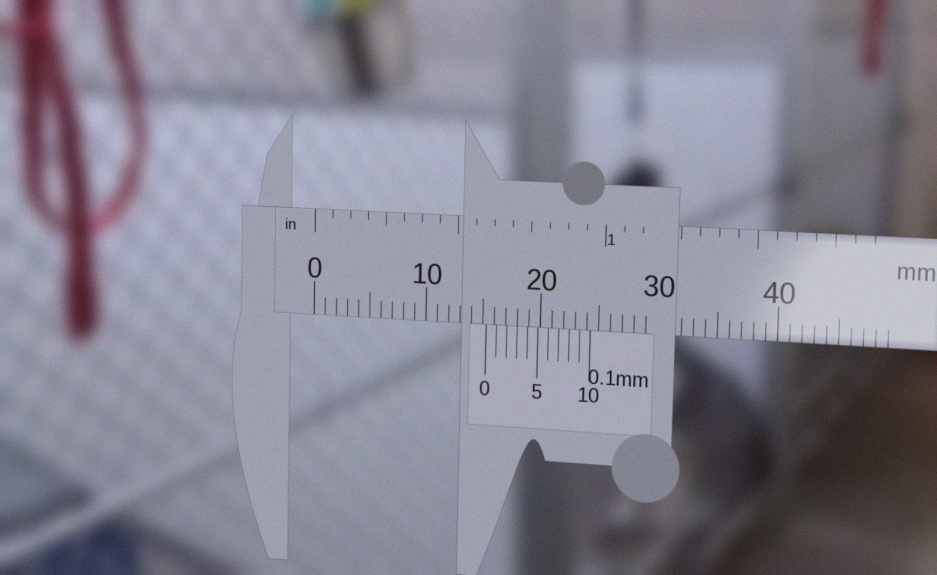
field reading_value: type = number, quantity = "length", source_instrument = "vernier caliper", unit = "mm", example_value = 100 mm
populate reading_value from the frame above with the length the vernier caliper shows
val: 15.3 mm
